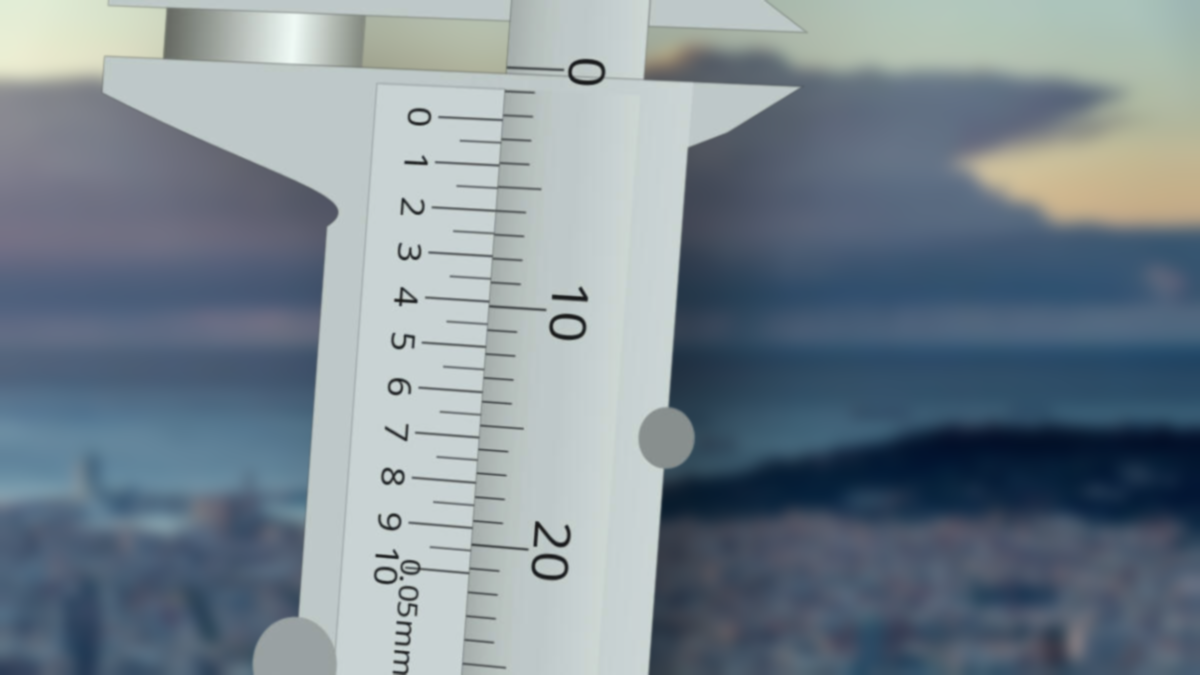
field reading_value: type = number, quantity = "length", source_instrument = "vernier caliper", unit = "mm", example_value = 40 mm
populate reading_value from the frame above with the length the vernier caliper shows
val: 2.2 mm
